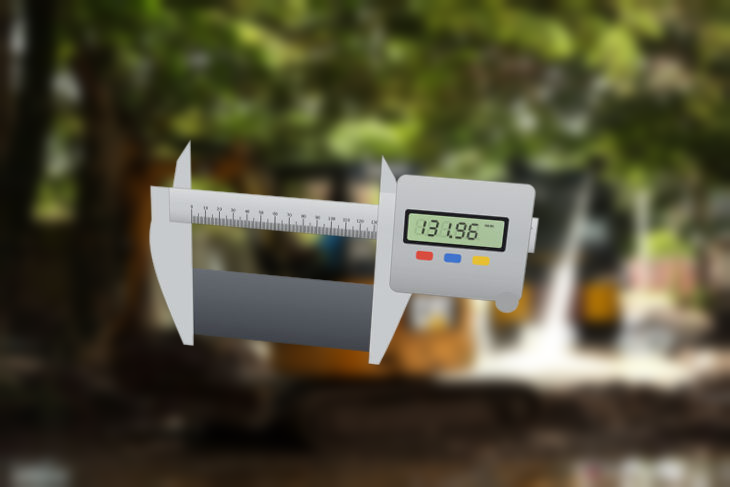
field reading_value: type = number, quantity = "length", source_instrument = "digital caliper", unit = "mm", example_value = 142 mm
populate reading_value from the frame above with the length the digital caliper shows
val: 131.96 mm
